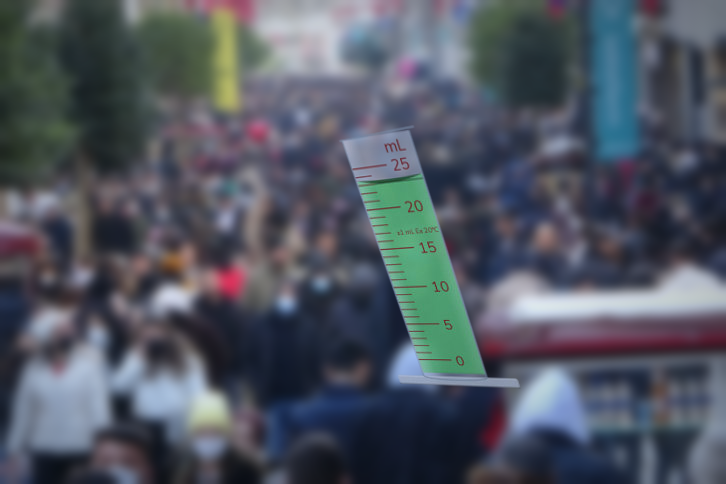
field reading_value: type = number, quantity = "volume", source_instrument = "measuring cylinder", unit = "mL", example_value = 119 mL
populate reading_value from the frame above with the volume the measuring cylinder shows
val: 23 mL
